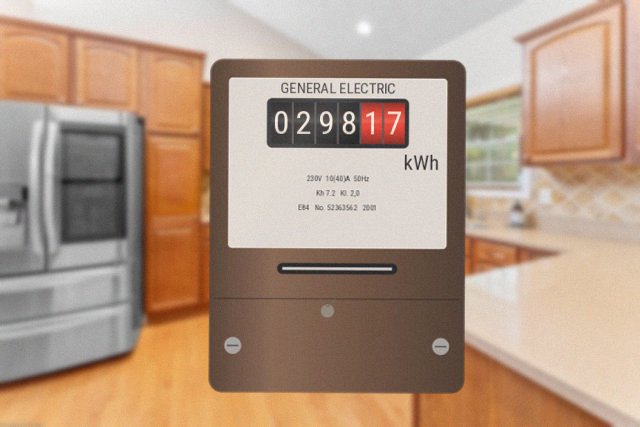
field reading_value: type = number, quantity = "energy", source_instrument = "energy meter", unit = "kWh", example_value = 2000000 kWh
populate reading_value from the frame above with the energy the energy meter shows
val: 298.17 kWh
